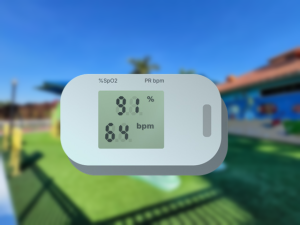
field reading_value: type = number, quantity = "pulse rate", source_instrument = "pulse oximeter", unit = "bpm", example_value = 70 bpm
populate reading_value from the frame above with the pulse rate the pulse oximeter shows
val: 64 bpm
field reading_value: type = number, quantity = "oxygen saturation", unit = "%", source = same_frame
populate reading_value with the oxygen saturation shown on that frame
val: 91 %
